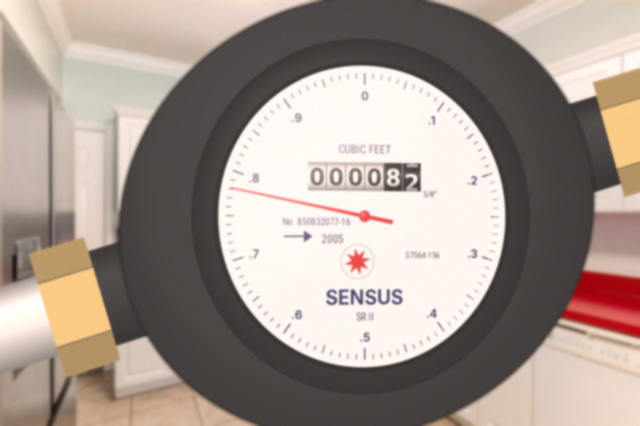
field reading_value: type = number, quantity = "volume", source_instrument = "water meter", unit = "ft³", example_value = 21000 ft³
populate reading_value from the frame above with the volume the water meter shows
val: 81.78 ft³
